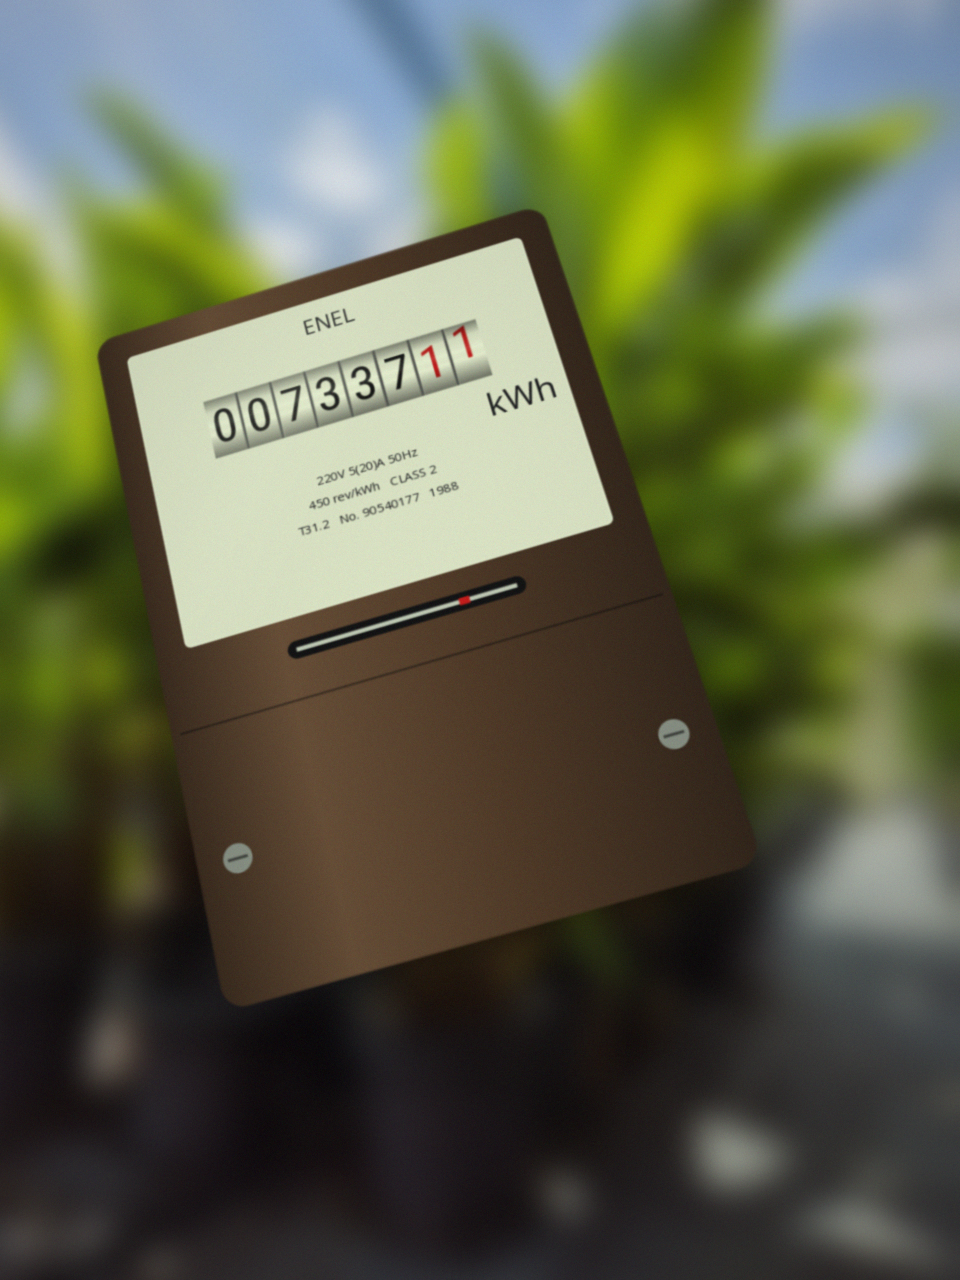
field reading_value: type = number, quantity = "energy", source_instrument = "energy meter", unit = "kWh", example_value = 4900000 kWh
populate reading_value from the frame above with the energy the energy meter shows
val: 7337.11 kWh
